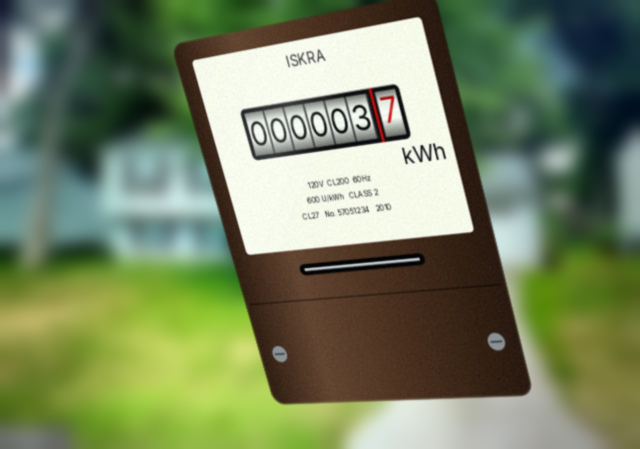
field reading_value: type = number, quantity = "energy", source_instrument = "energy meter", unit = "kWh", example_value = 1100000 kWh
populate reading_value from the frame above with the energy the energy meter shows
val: 3.7 kWh
